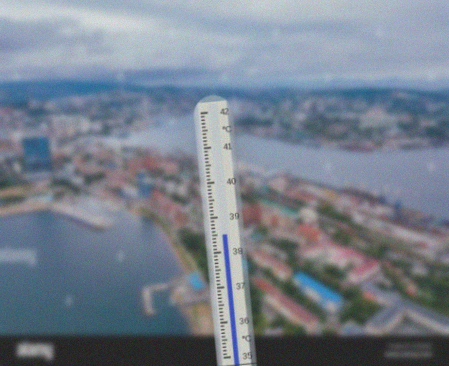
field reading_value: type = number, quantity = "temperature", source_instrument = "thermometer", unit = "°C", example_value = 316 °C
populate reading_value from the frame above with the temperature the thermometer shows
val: 38.5 °C
